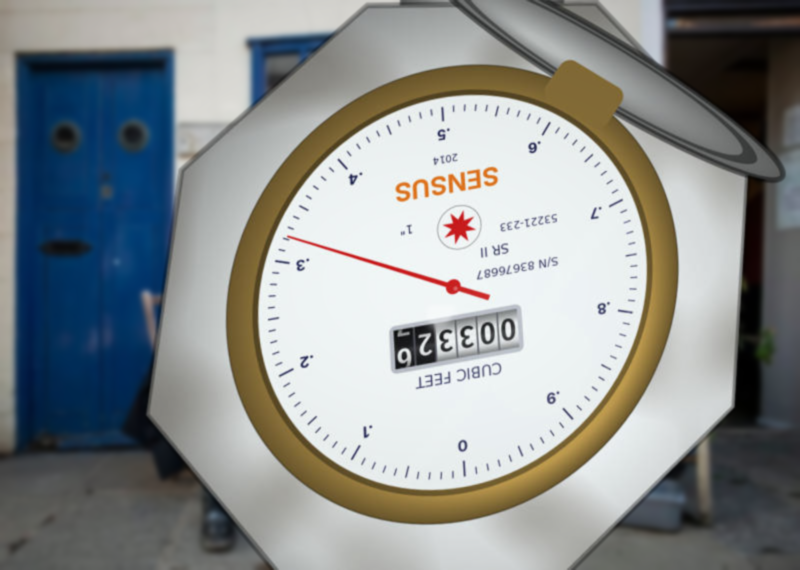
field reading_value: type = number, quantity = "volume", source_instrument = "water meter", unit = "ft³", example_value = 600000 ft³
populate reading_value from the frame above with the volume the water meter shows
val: 3326.32 ft³
